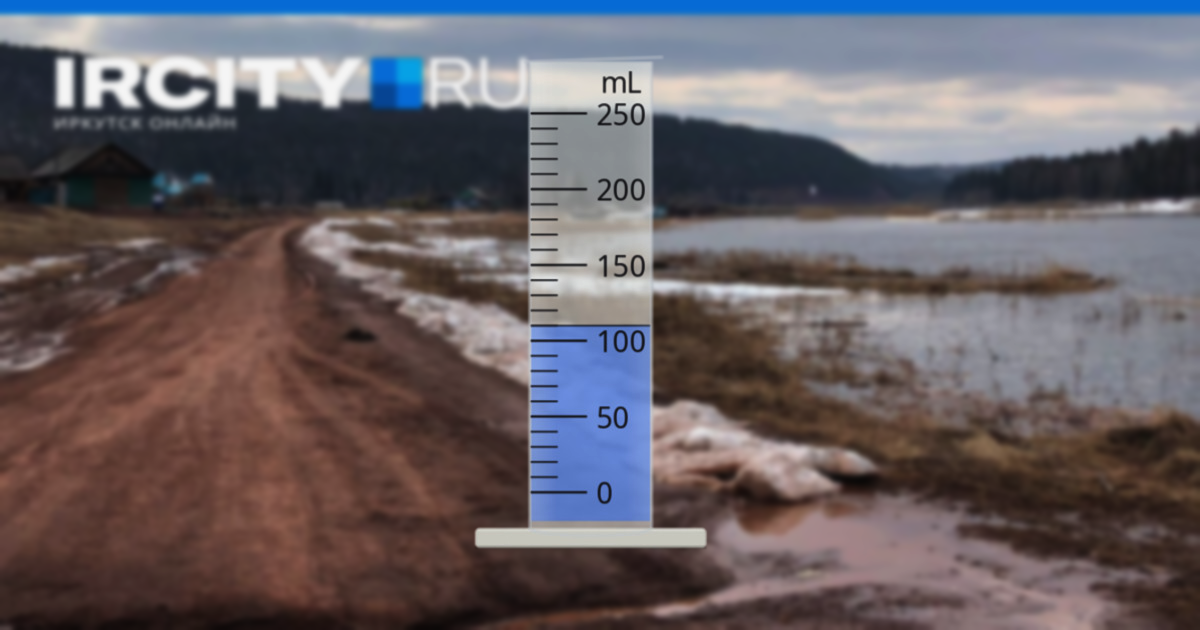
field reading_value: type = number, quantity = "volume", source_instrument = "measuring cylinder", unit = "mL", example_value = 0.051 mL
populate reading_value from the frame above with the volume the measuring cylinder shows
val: 110 mL
